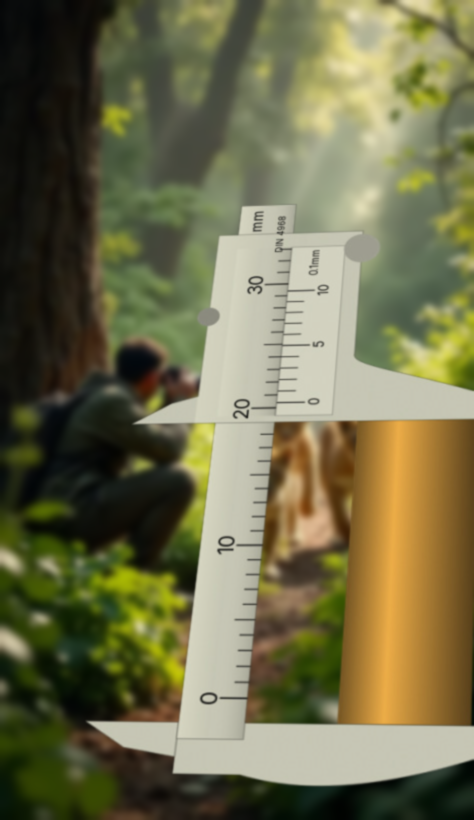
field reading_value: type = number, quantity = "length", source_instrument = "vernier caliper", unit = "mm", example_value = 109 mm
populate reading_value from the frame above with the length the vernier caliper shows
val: 20.4 mm
